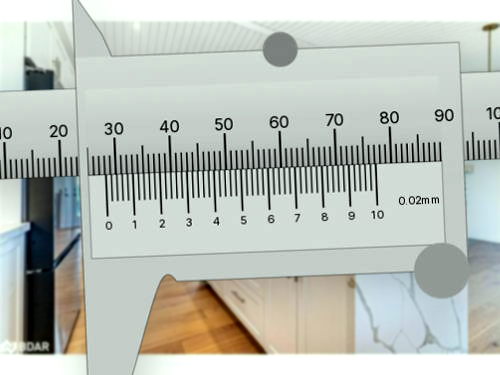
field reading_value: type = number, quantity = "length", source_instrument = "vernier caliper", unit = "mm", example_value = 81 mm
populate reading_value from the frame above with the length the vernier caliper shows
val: 28.2 mm
